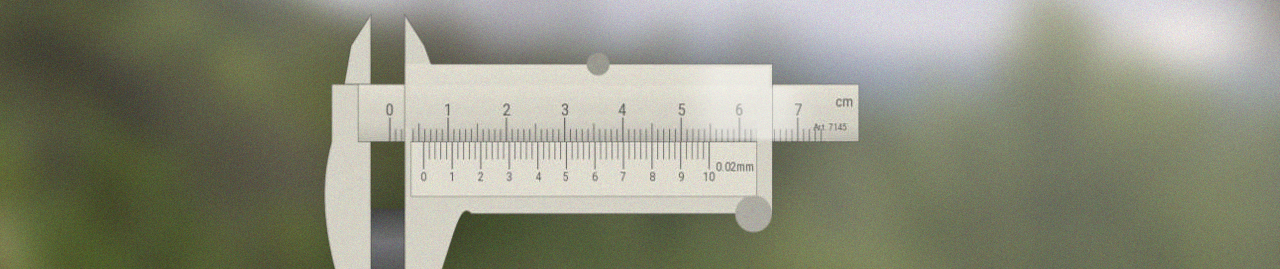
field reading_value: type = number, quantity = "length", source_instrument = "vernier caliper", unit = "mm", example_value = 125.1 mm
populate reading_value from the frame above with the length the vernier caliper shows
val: 5.8 mm
